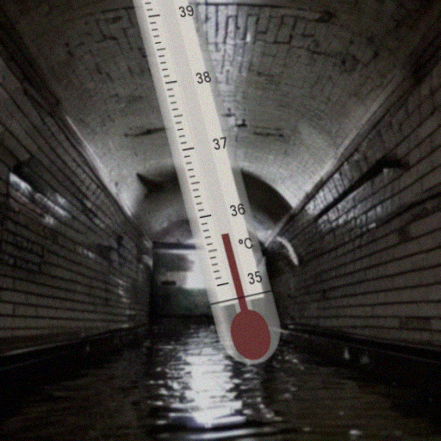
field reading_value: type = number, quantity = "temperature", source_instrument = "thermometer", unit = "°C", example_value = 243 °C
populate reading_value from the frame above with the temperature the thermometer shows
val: 35.7 °C
